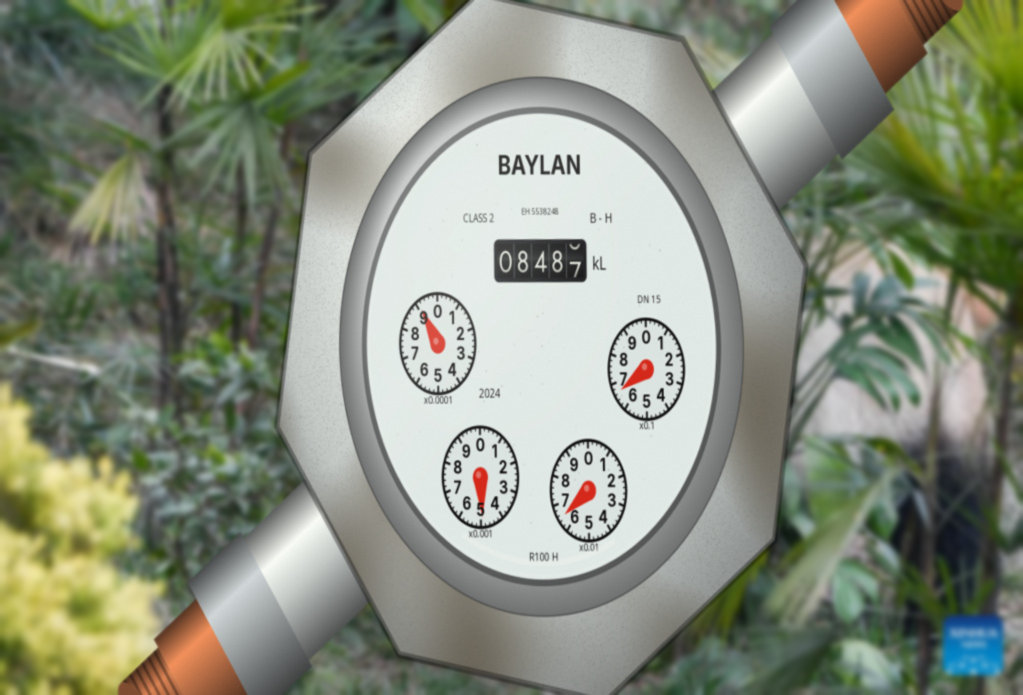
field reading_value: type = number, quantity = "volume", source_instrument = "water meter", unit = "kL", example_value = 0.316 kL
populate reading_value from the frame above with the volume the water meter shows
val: 8486.6649 kL
